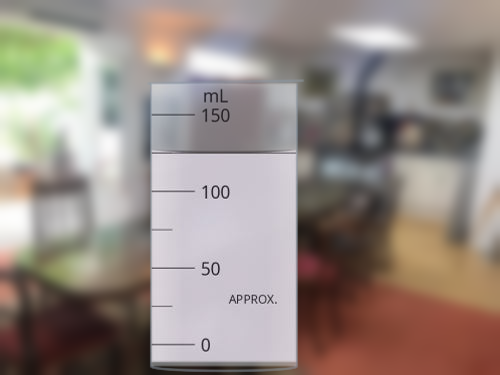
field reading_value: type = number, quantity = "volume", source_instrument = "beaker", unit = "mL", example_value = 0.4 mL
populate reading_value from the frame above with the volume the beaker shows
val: 125 mL
